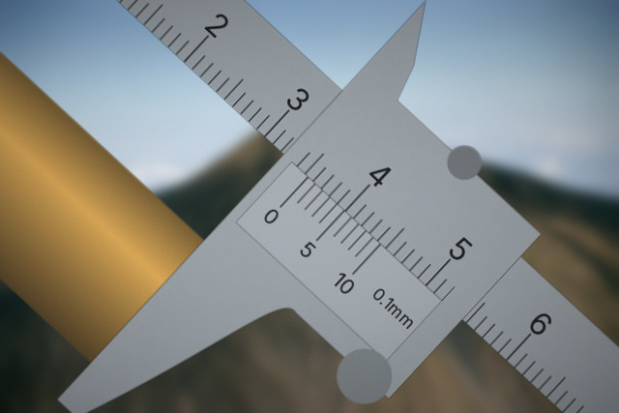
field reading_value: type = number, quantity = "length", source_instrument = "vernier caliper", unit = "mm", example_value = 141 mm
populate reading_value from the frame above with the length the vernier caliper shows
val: 35.4 mm
